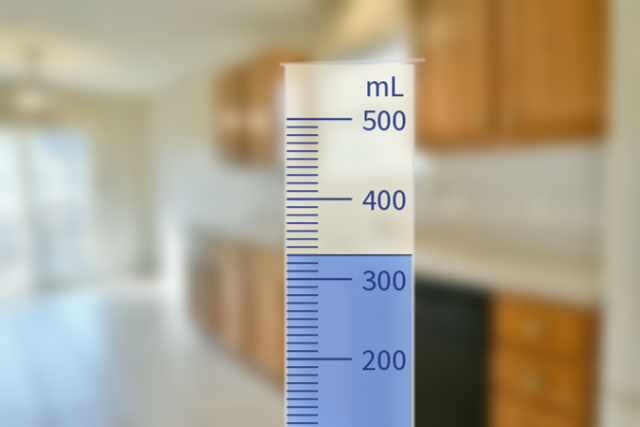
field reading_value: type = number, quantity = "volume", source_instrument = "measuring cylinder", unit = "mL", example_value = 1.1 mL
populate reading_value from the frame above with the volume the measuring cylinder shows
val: 330 mL
